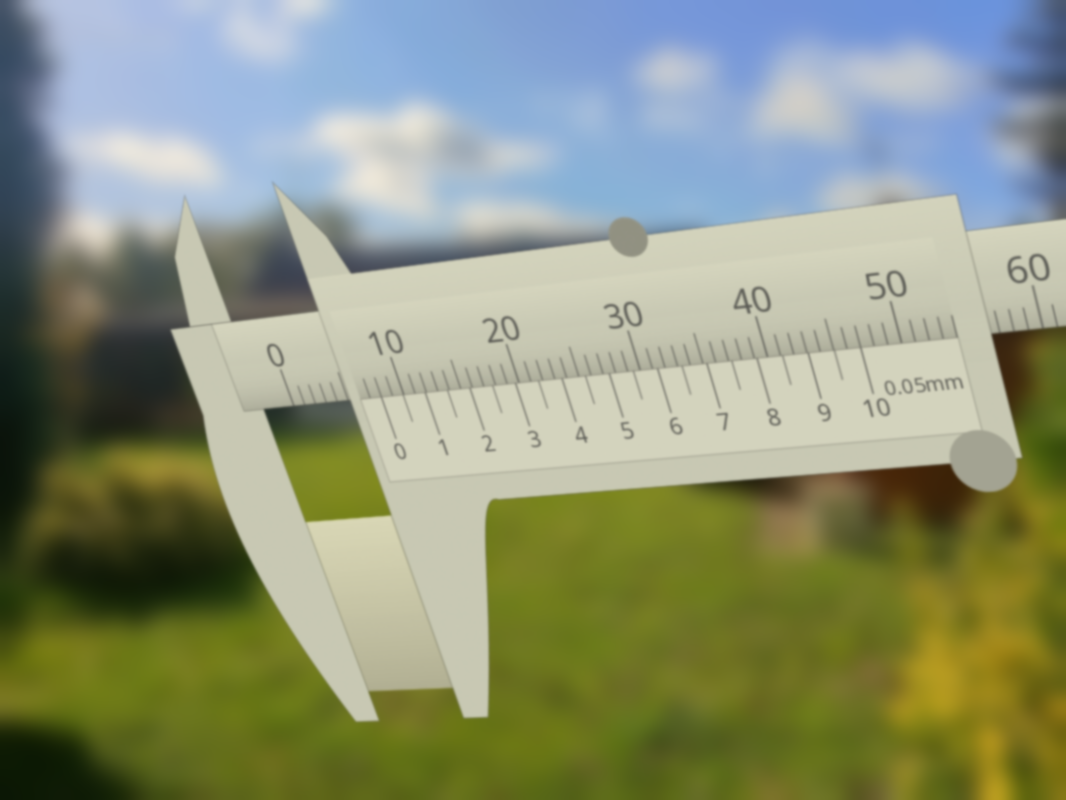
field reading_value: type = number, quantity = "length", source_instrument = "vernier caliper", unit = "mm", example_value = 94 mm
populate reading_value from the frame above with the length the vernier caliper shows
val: 8.0 mm
